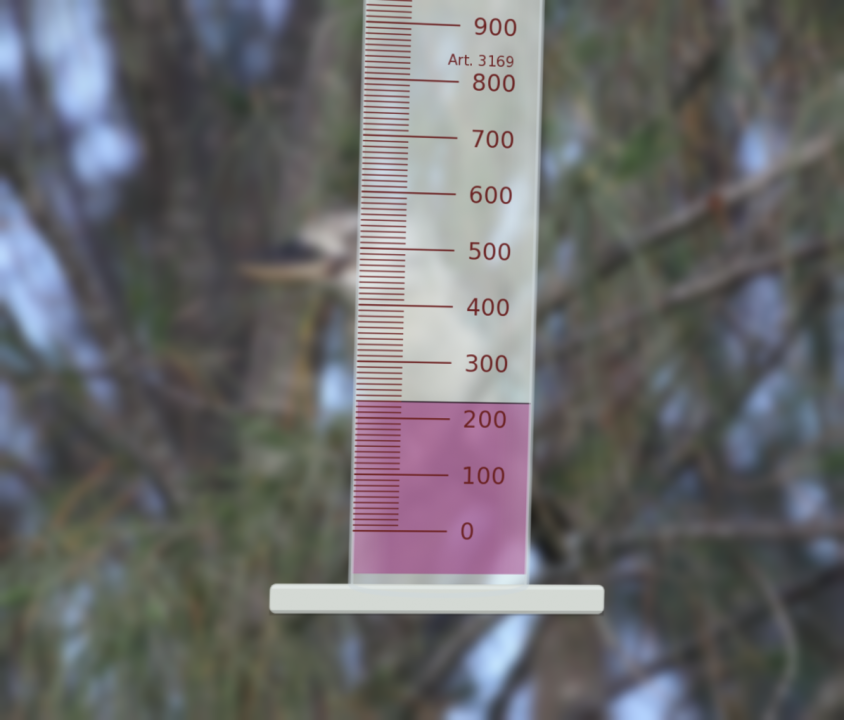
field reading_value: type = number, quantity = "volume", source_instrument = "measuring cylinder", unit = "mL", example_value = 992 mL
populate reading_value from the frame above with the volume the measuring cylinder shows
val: 230 mL
